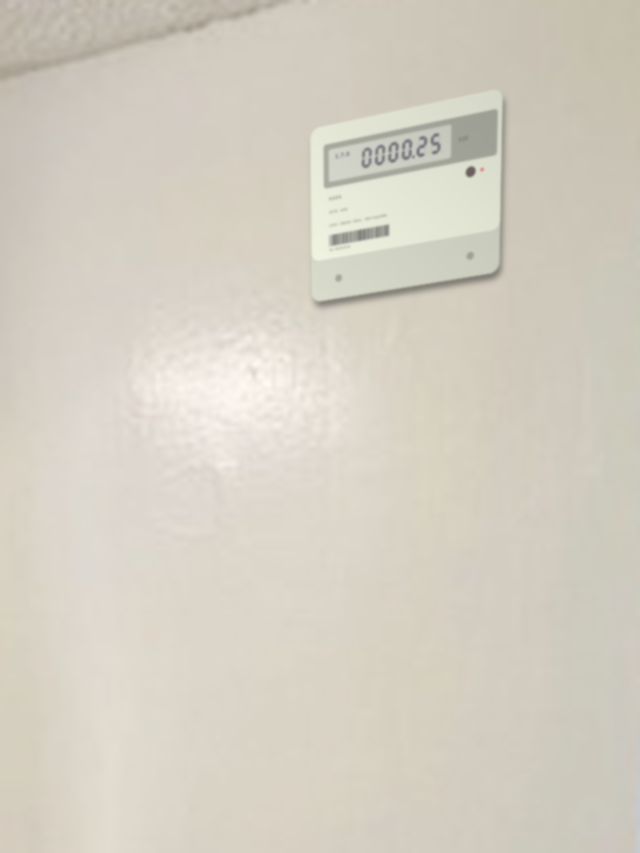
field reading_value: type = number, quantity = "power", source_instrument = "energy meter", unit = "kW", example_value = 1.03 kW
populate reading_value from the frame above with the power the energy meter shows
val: 0.25 kW
